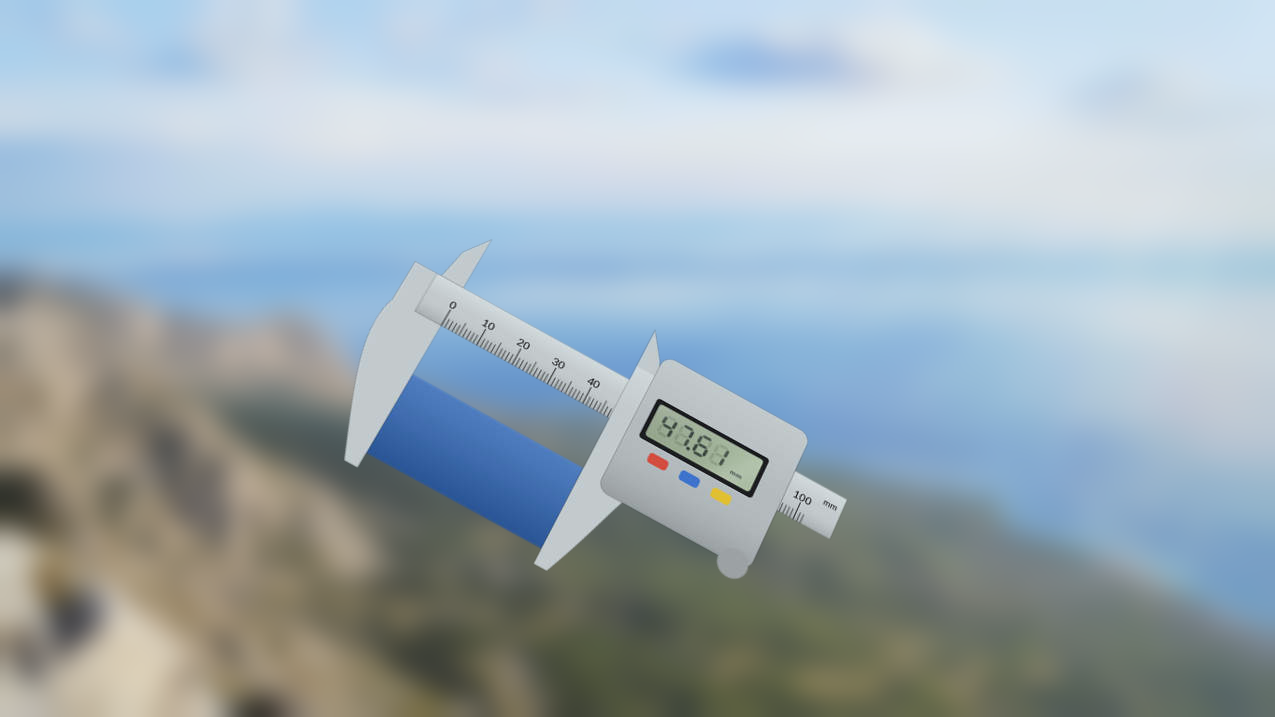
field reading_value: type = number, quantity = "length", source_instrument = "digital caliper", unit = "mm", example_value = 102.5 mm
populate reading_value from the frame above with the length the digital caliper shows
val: 47.61 mm
